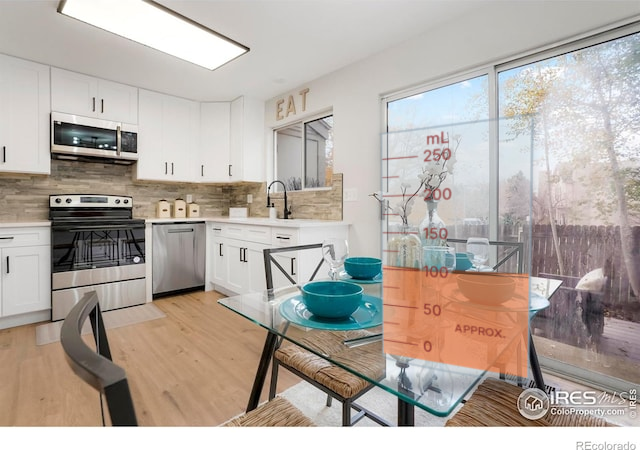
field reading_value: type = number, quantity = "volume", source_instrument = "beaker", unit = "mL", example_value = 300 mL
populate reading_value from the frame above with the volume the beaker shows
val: 100 mL
